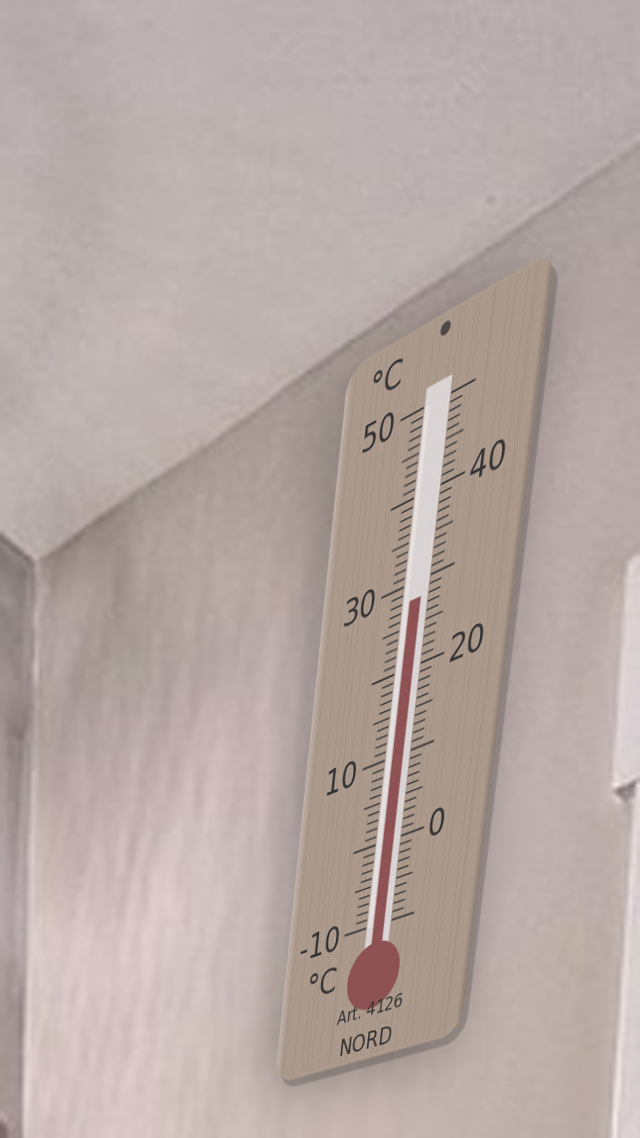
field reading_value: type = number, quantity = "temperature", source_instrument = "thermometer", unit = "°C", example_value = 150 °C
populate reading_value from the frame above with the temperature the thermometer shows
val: 28 °C
